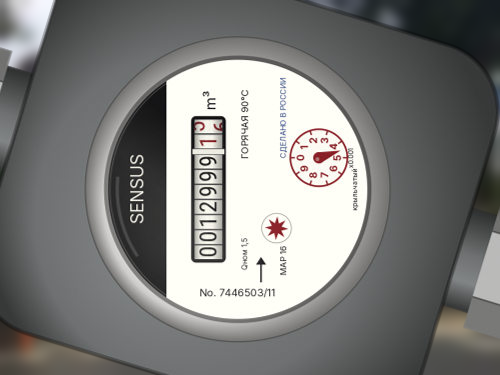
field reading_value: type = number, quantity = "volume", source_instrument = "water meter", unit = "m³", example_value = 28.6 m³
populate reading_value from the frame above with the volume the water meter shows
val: 12999.154 m³
